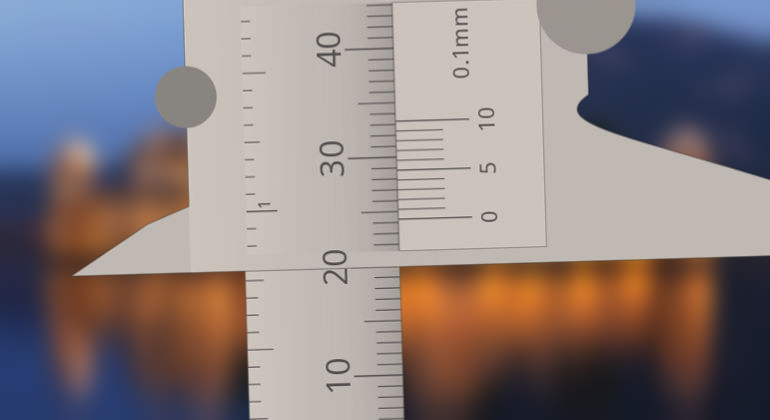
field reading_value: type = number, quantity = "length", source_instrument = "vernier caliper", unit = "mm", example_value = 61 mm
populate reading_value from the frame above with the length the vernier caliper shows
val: 24.3 mm
